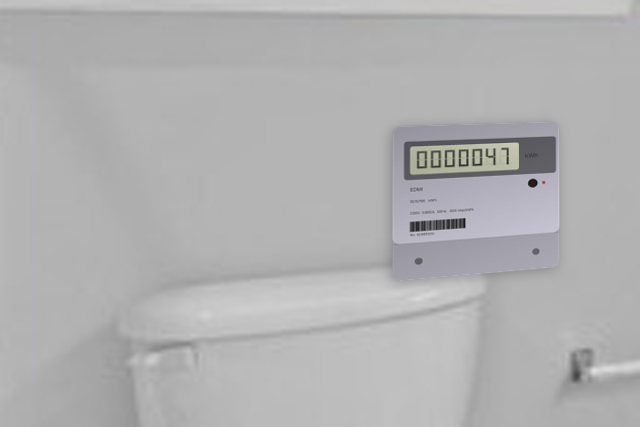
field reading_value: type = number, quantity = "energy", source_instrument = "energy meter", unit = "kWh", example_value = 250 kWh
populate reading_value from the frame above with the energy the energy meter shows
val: 47 kWh
